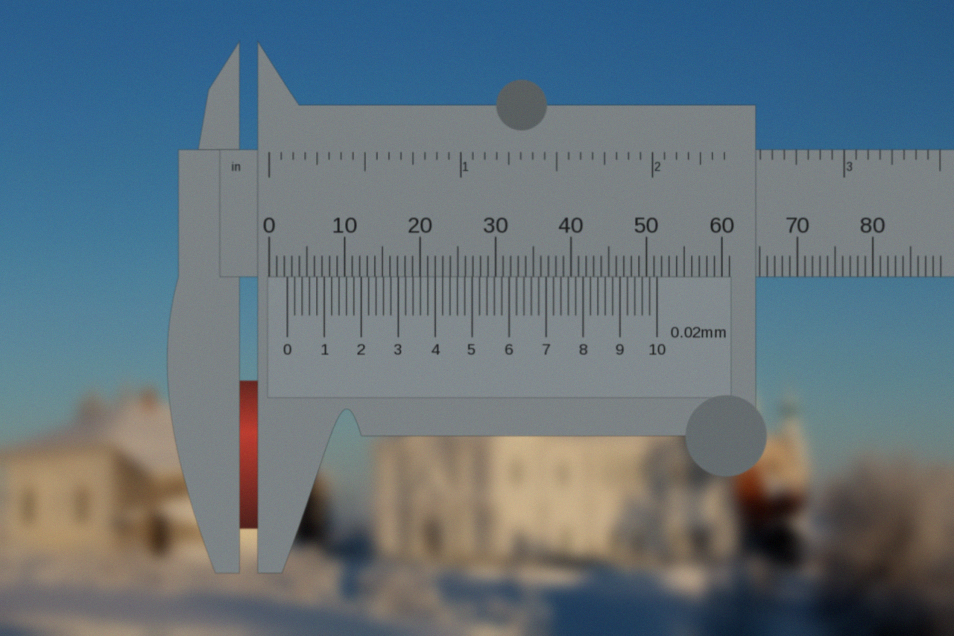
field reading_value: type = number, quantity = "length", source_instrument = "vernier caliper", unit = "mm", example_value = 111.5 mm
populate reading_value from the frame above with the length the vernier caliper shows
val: 2.4 mm
